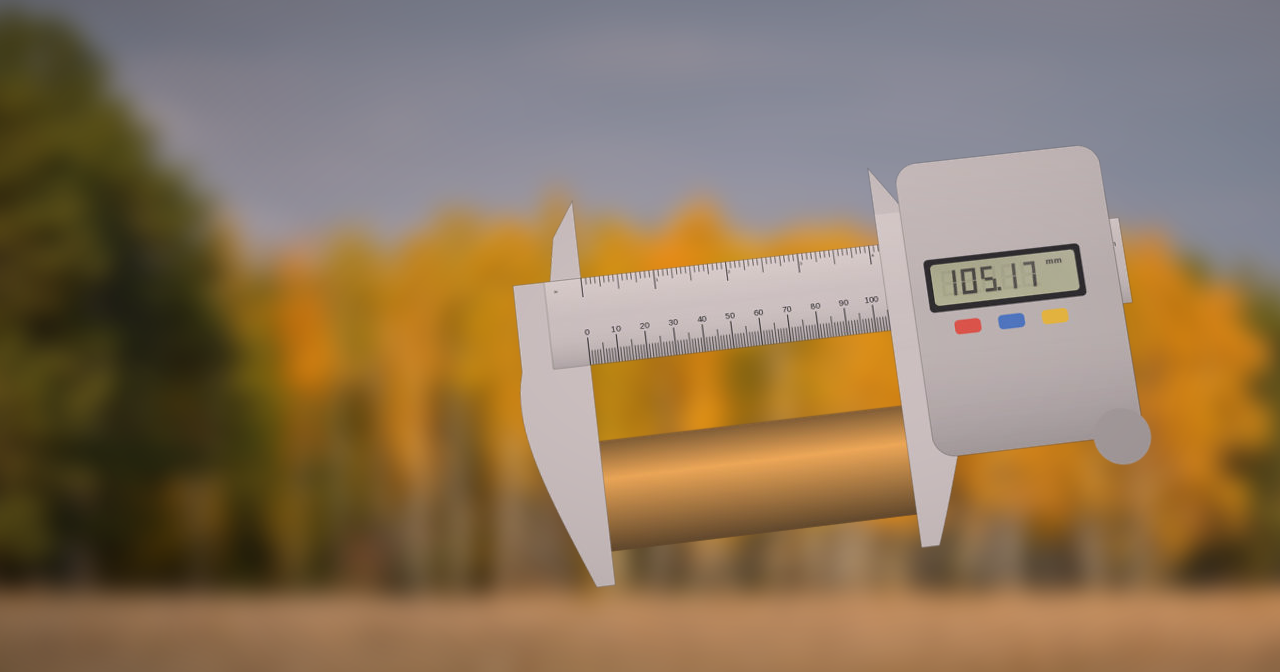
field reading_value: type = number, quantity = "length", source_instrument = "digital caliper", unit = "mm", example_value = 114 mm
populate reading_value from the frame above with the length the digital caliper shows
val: 105.17 mm
